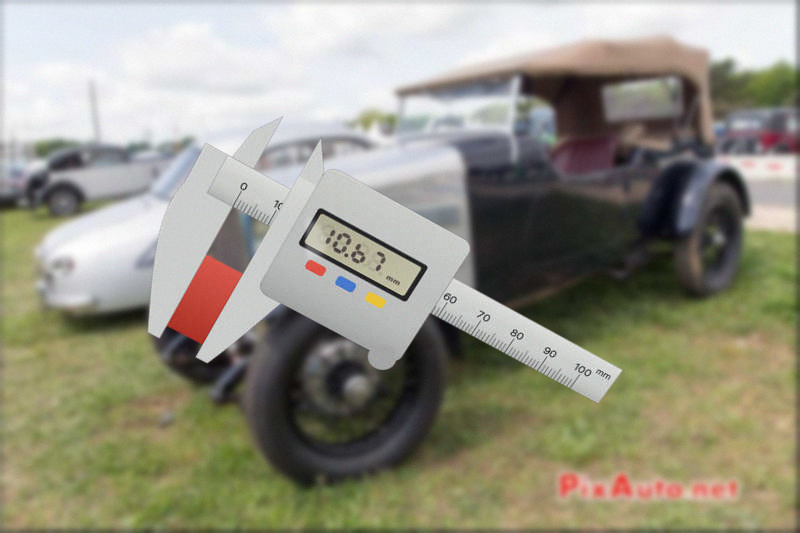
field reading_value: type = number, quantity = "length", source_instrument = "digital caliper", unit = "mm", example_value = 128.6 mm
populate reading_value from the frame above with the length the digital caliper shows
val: 10.67 mm
